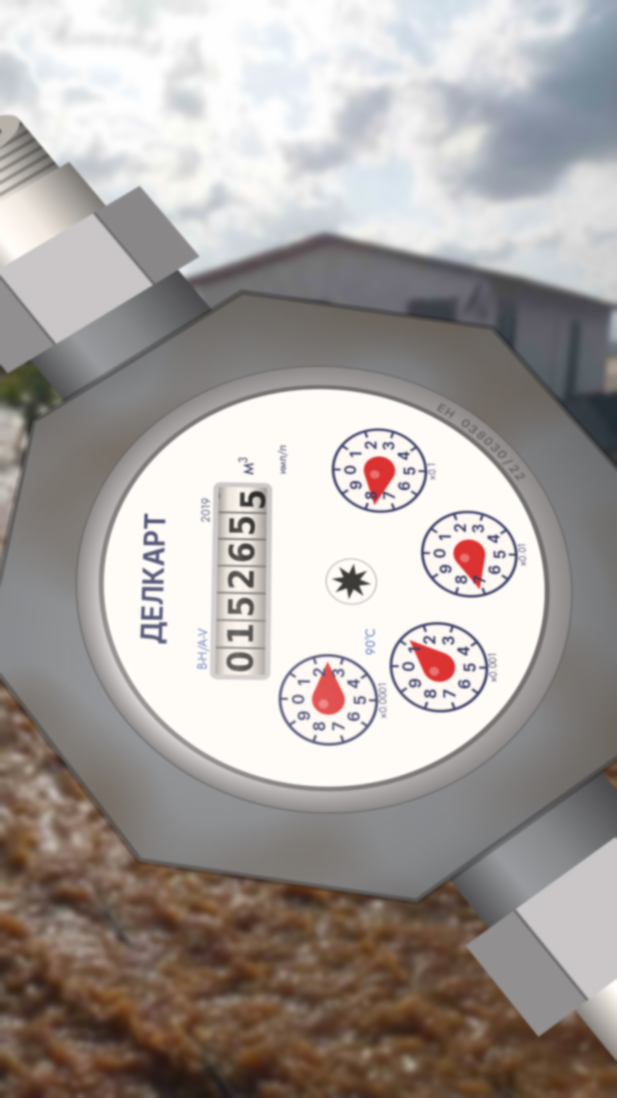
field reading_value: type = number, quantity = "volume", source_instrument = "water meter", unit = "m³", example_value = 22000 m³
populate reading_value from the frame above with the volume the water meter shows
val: 152654.7712 m³
